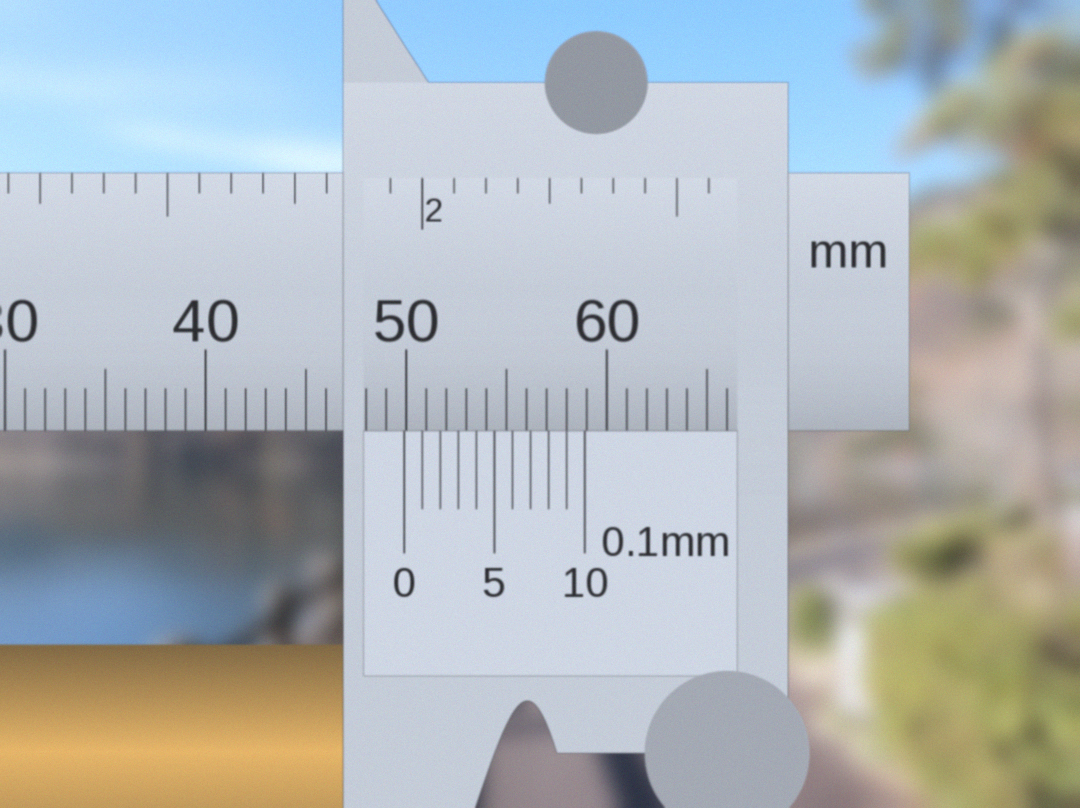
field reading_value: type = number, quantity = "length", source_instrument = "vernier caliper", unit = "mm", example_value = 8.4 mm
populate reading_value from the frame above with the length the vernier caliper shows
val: 49.9 mm
